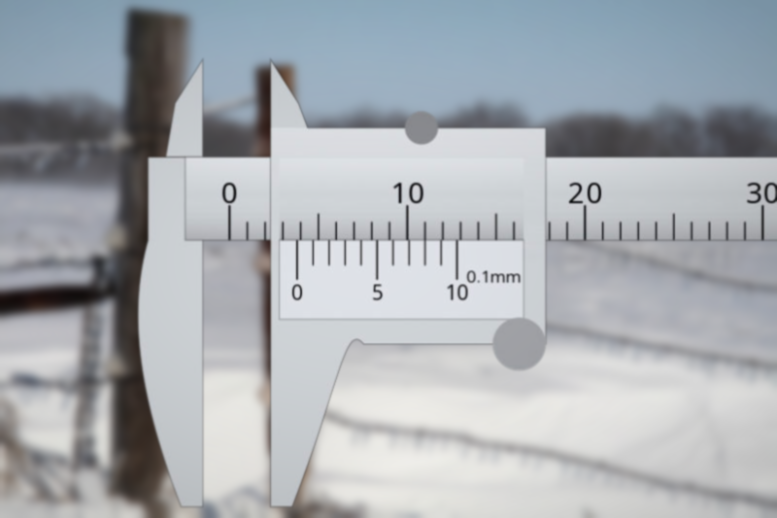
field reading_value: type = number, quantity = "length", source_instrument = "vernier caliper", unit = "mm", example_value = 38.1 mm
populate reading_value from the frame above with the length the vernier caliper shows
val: 3.8 mm
